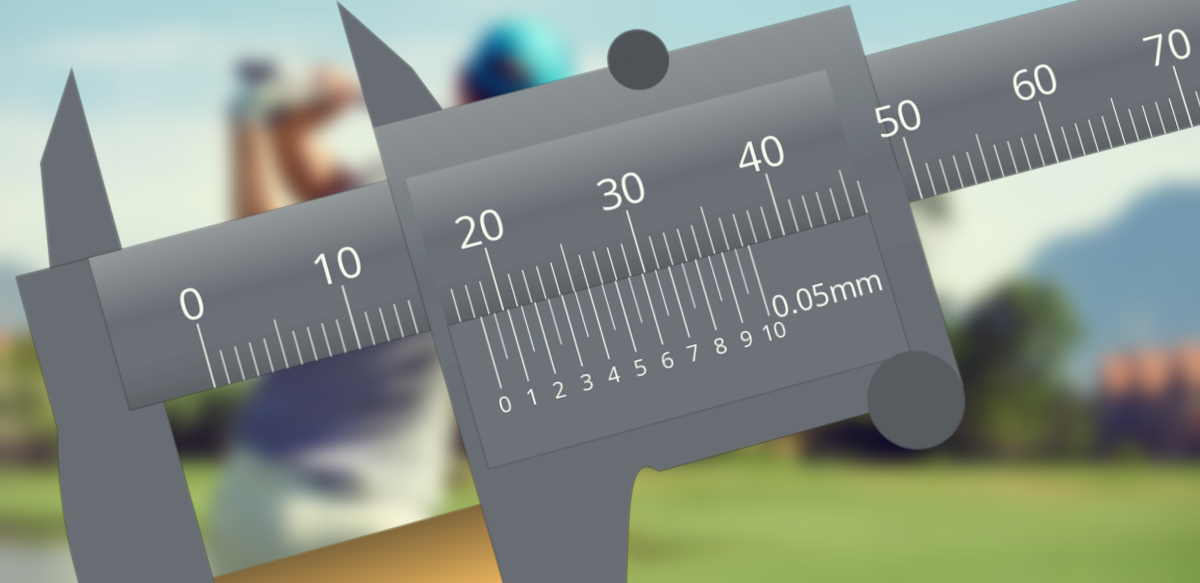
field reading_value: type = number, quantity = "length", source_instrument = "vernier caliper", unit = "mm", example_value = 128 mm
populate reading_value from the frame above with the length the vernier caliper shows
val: 18.4 mm
